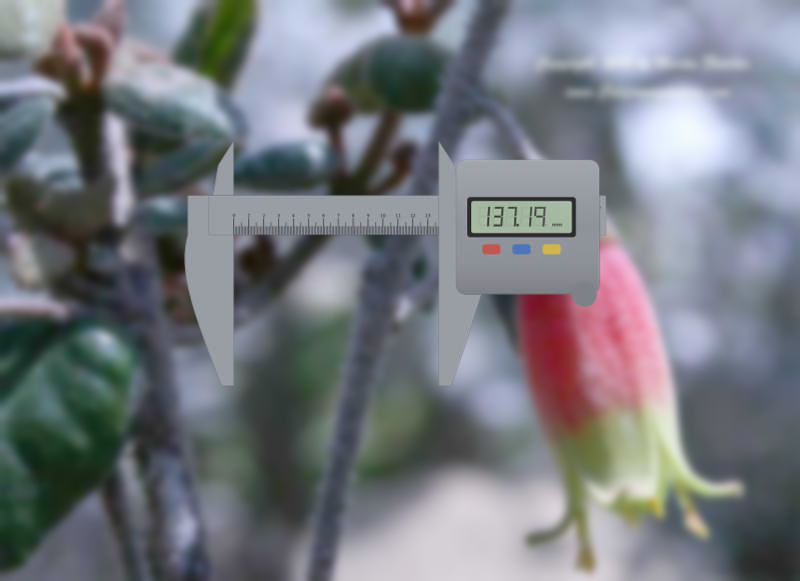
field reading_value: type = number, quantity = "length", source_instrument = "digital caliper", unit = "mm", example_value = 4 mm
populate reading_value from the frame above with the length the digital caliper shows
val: 137.19 mm
